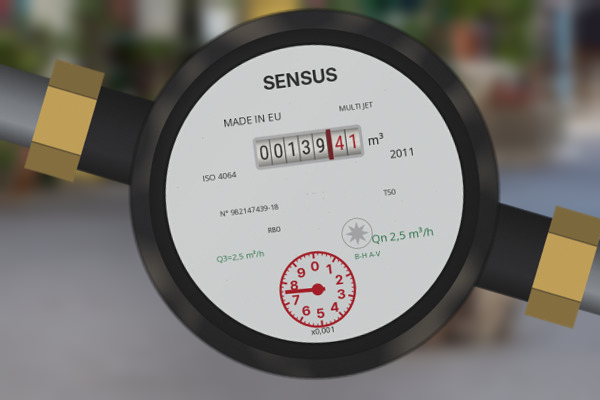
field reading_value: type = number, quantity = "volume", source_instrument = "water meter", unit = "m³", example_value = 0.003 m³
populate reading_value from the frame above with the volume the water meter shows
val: 139.417 m³
